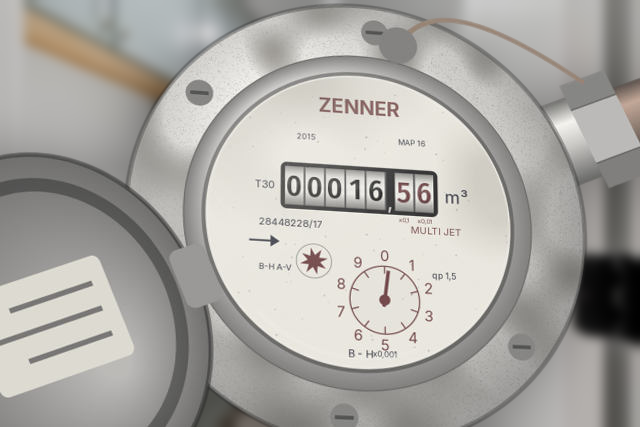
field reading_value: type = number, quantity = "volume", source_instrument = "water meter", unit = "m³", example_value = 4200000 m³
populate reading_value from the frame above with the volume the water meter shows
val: 16.560 m³
